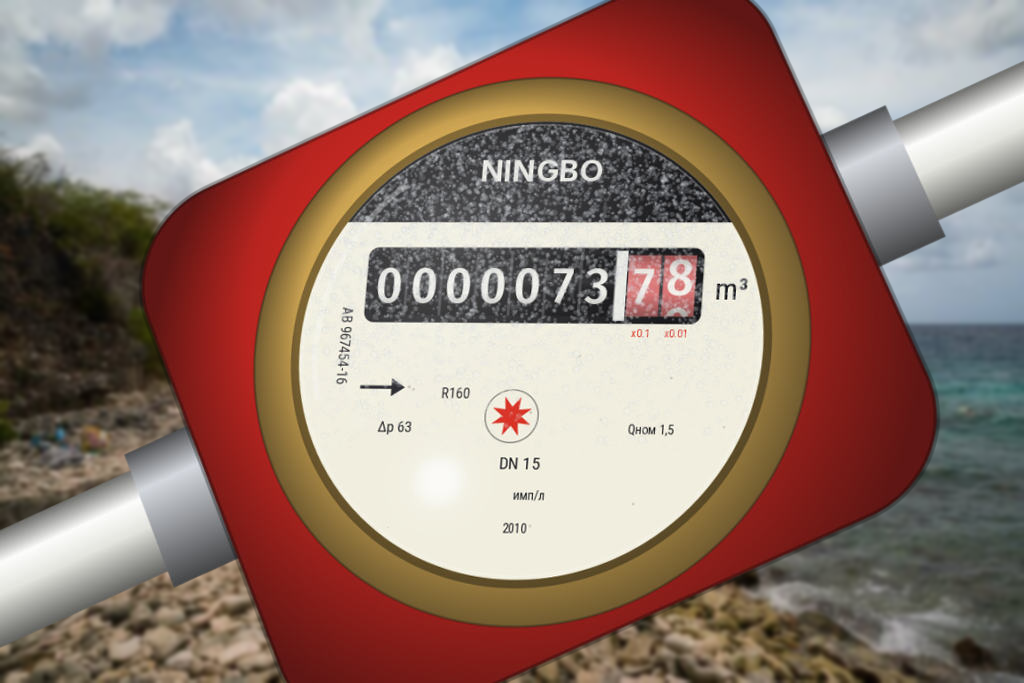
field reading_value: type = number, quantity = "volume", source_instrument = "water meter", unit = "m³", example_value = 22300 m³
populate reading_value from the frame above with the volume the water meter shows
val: 73.78 m³
